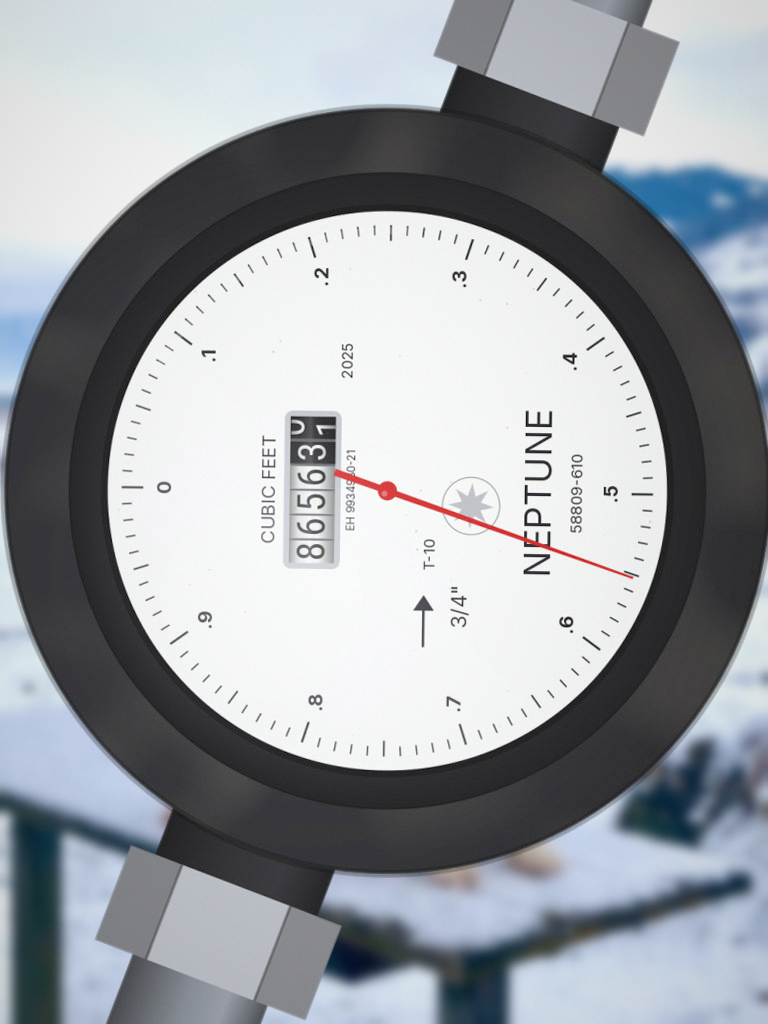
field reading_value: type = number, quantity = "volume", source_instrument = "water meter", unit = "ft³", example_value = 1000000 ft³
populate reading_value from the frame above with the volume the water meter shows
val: 865630.55 ft³
